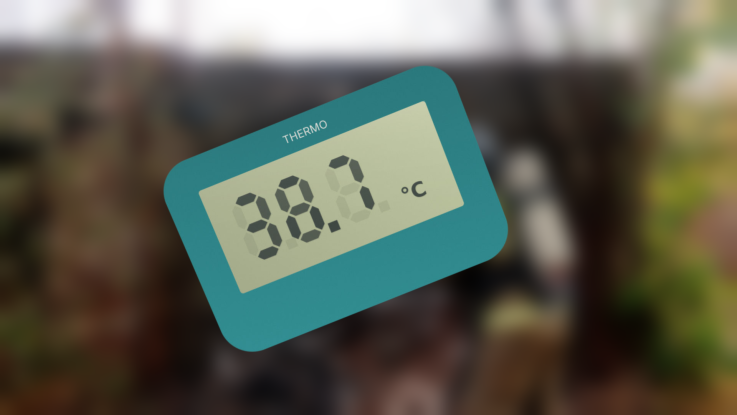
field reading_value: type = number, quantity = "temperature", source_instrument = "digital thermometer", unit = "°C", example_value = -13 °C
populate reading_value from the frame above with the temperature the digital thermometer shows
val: 38.7 °C
